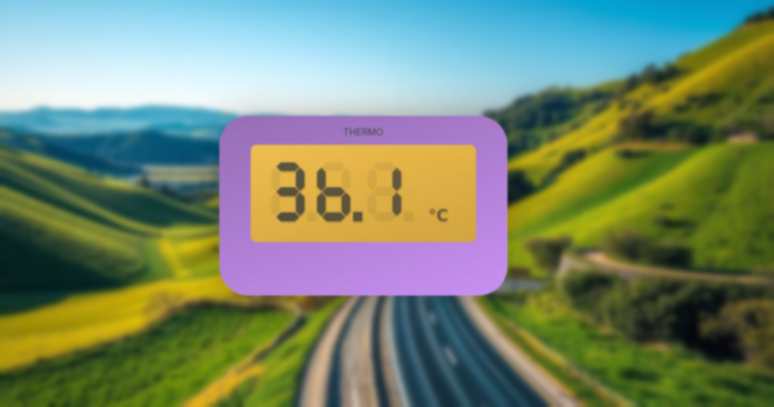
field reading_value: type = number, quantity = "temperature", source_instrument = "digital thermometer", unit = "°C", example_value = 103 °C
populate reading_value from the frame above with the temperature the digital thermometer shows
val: 36.1 °C
